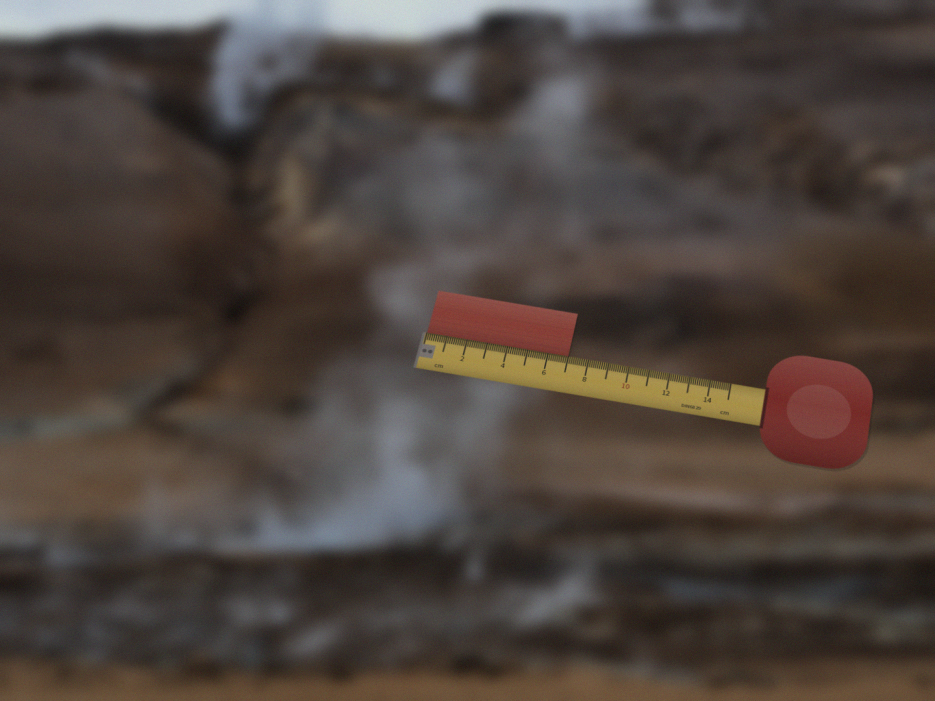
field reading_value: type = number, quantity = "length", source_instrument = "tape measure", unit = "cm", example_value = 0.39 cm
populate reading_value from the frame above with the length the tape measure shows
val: 7 cm
